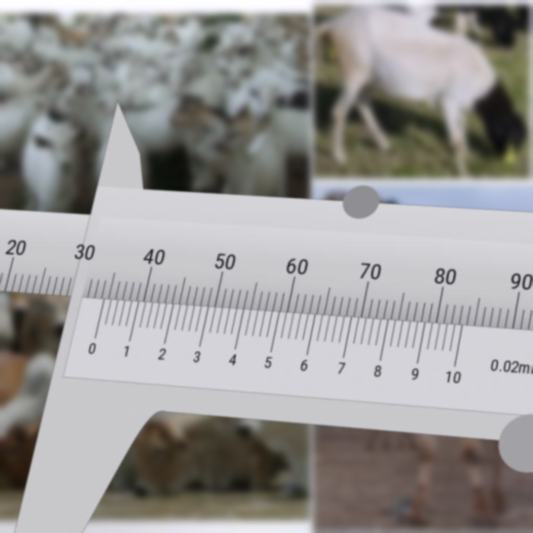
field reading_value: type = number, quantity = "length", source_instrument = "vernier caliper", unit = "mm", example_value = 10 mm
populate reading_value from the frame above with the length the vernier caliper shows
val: 34.4 mm
